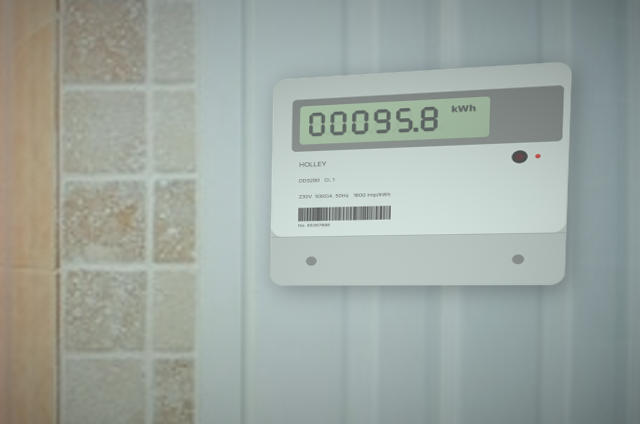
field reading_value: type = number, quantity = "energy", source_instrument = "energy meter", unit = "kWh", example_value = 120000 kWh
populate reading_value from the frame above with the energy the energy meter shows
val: 95.8 kWh
